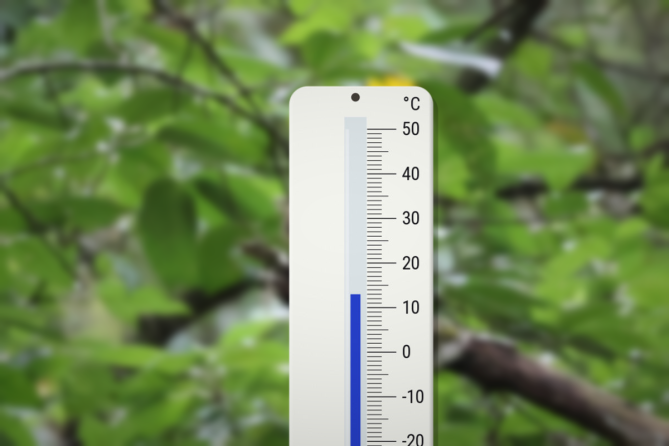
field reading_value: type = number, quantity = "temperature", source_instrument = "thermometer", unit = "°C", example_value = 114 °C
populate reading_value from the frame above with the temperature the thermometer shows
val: 13 °C
